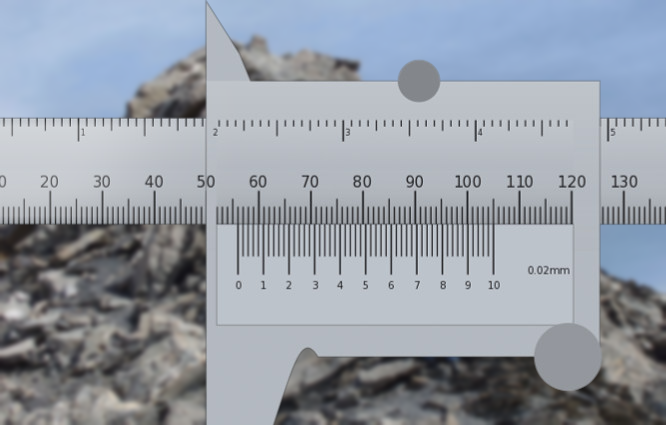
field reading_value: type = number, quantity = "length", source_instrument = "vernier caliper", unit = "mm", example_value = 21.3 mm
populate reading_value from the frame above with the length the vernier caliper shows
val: 56.0 mm
